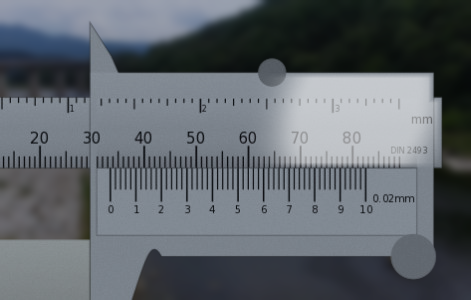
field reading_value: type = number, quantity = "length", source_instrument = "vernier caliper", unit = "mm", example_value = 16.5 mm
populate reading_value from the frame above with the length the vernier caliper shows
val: 33.5 mm
